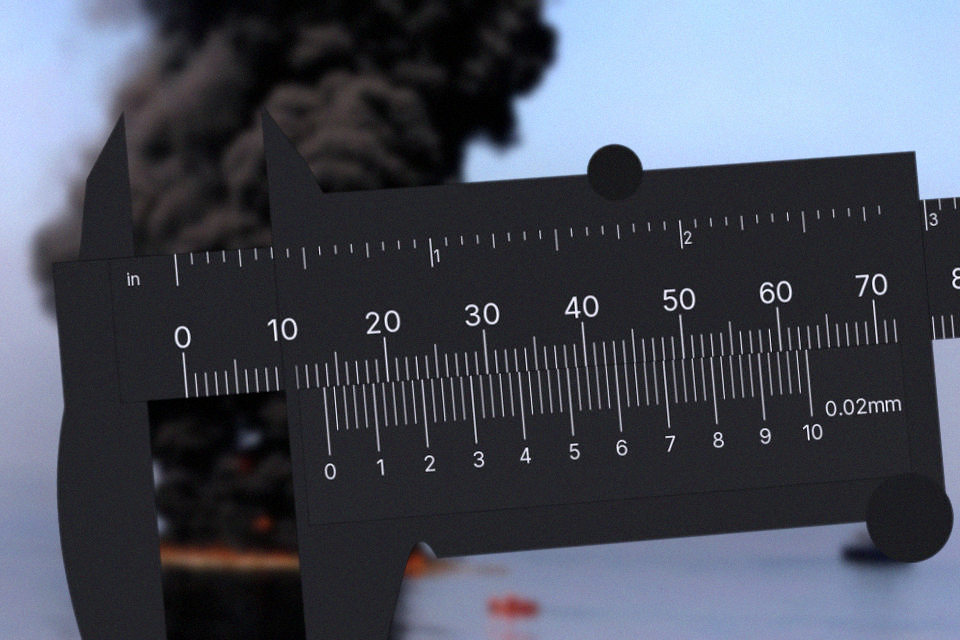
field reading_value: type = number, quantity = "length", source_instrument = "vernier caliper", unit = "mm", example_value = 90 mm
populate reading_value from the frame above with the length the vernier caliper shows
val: 13.6 mm
